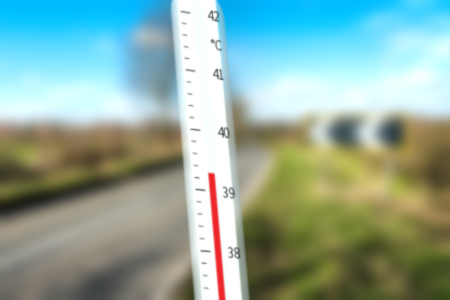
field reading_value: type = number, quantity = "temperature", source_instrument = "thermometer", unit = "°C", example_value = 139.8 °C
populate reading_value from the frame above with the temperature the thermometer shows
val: 39.3 °C
